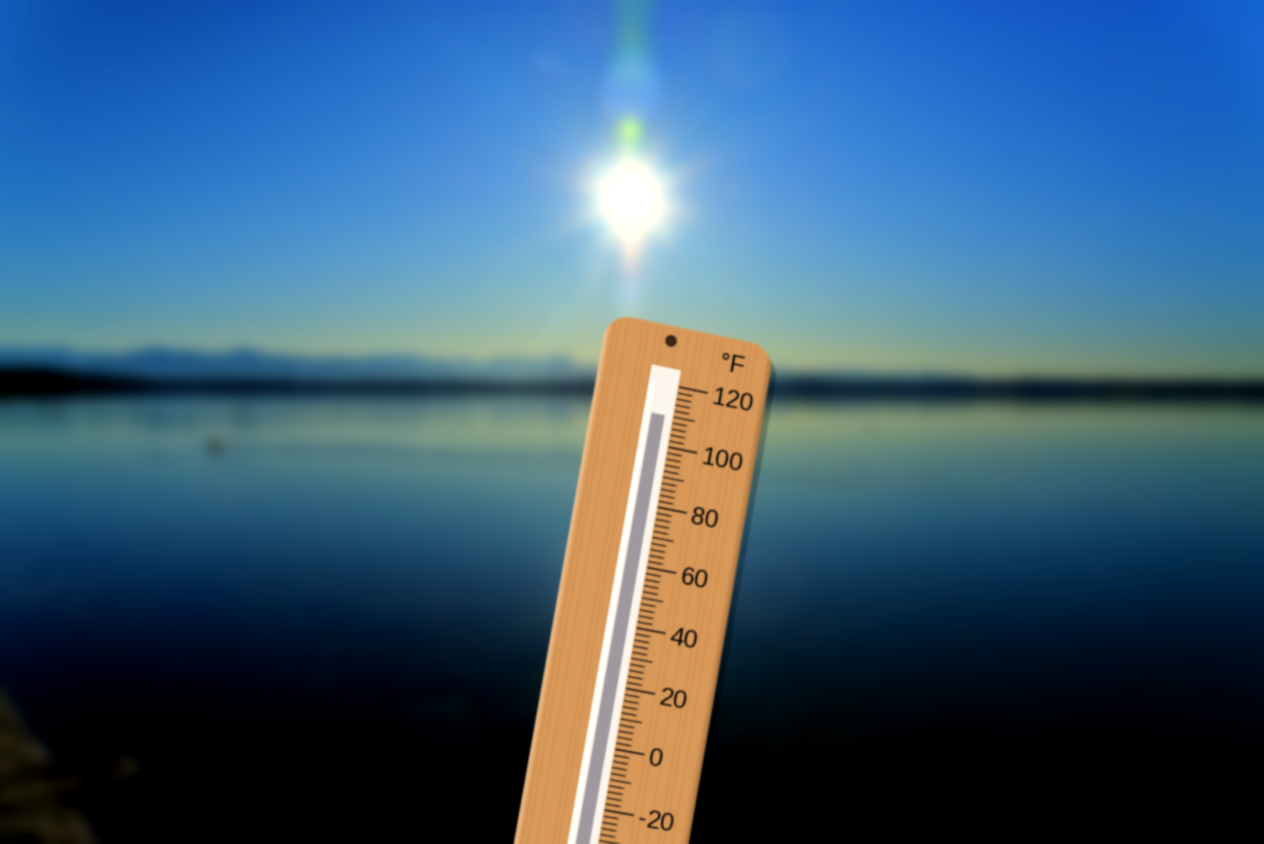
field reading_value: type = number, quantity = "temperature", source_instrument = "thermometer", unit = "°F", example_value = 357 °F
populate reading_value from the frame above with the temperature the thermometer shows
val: 110 °F
